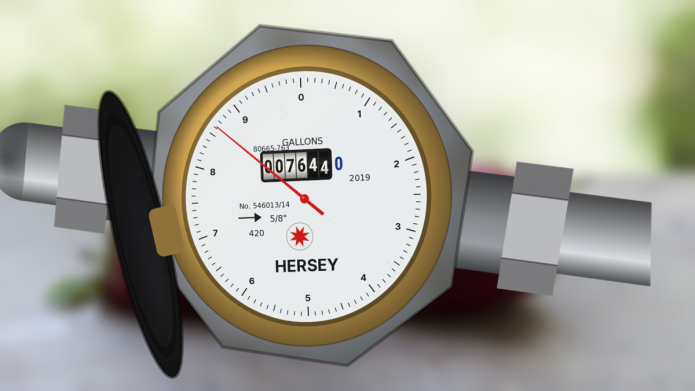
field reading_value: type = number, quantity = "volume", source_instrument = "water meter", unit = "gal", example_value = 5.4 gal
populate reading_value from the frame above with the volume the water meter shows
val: 76438.6 gal
